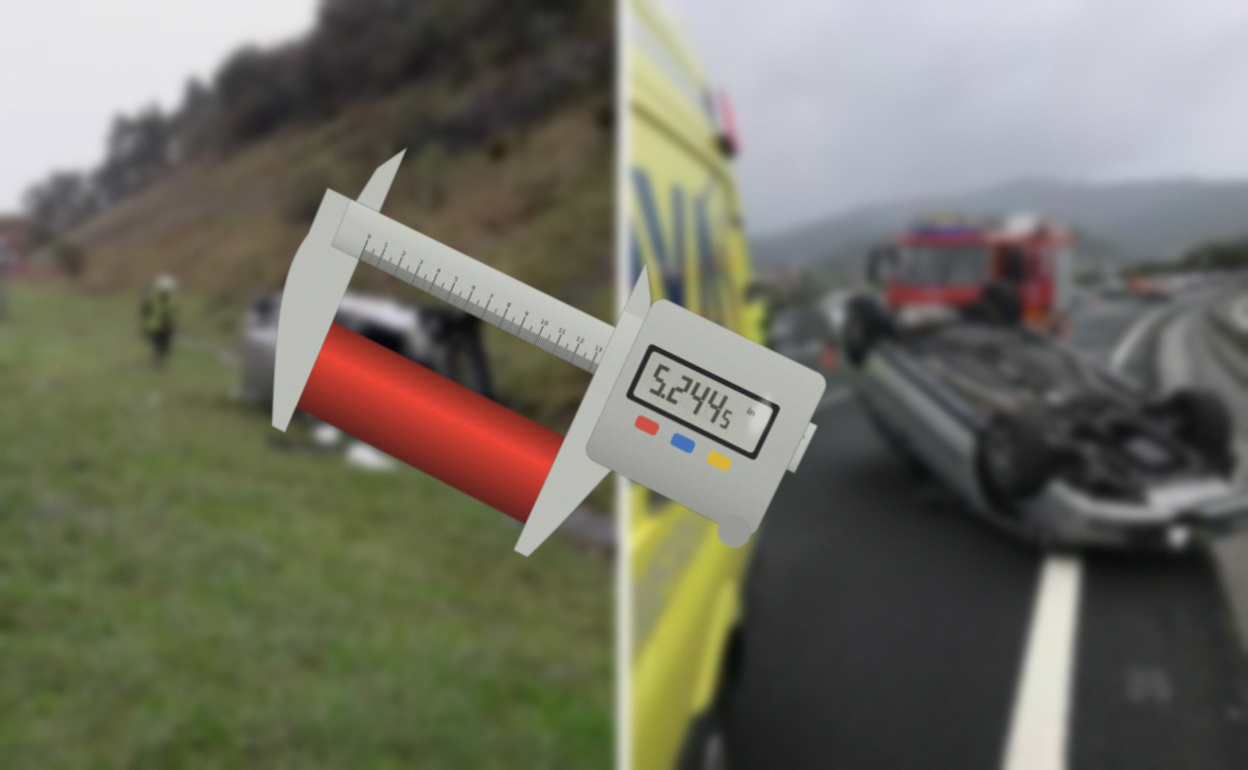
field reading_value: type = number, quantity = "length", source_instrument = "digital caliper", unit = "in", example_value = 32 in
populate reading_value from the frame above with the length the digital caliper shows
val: 5.2445 in
